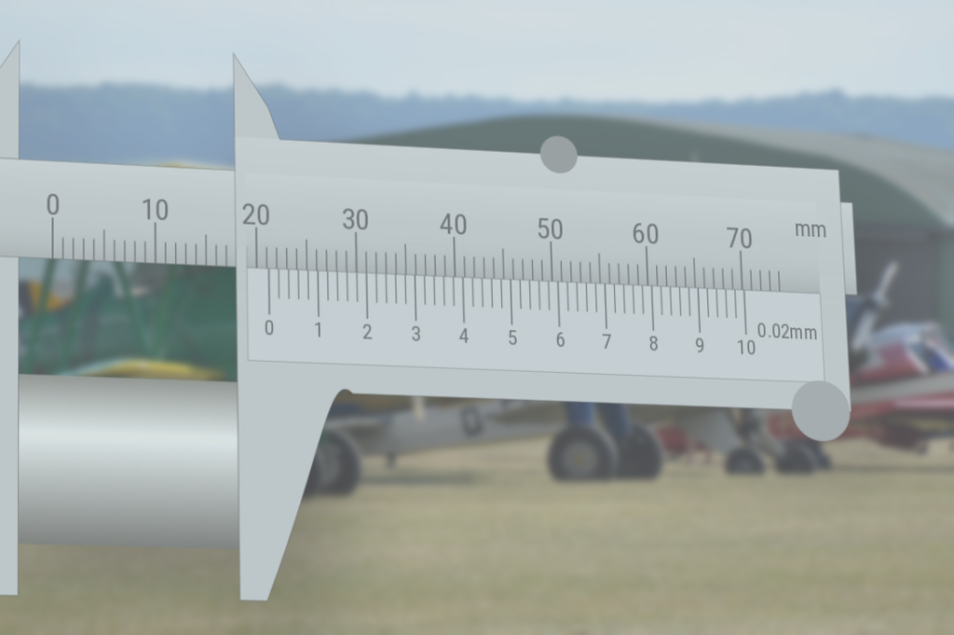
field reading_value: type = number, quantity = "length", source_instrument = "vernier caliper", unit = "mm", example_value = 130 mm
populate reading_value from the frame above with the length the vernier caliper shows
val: 21.2 mm
